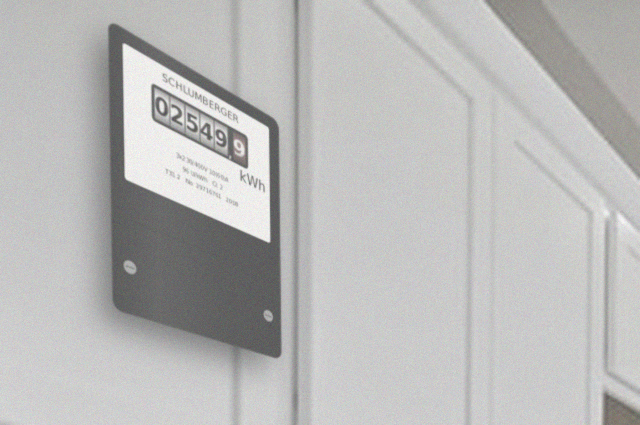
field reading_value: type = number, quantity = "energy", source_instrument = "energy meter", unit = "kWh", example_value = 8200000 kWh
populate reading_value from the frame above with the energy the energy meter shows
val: 2549.9 kWh
